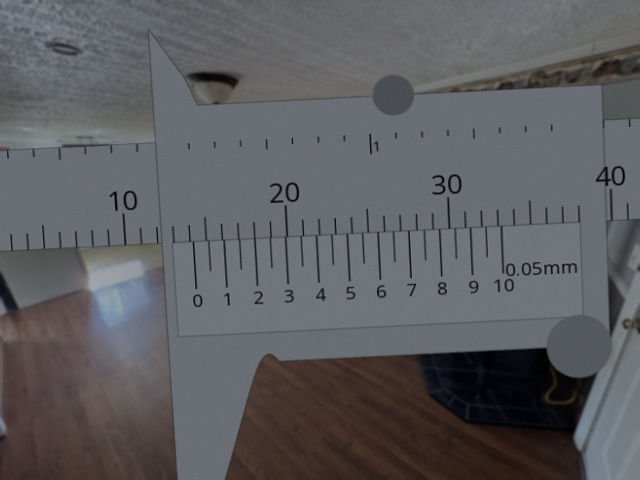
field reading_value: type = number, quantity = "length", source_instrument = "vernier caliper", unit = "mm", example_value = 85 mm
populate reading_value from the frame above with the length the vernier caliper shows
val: 14.2 mm
